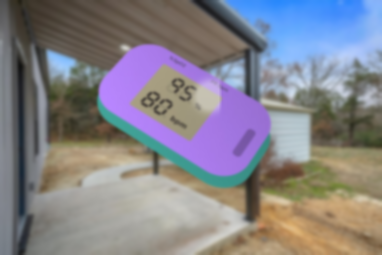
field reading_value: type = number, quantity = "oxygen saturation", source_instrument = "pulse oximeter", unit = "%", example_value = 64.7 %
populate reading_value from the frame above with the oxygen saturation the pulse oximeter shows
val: 95 %
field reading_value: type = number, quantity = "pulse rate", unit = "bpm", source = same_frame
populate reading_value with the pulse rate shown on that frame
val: 80 bpm
